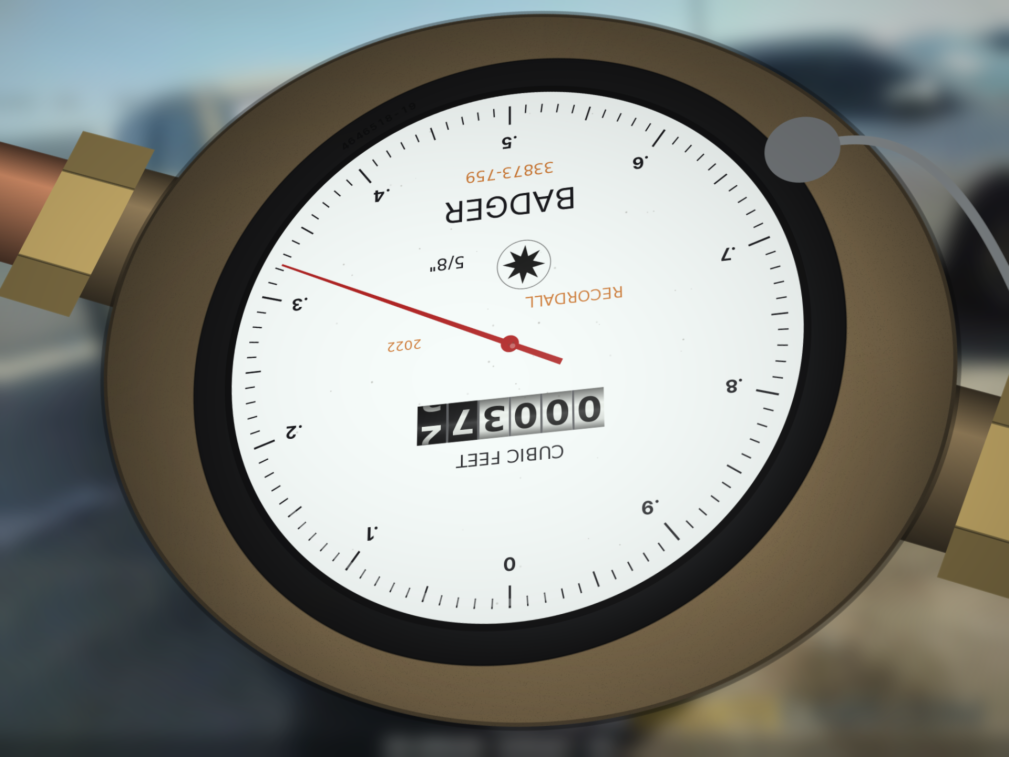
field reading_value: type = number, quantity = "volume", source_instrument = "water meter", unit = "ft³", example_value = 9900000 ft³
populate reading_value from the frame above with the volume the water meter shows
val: 372.32 ft³
